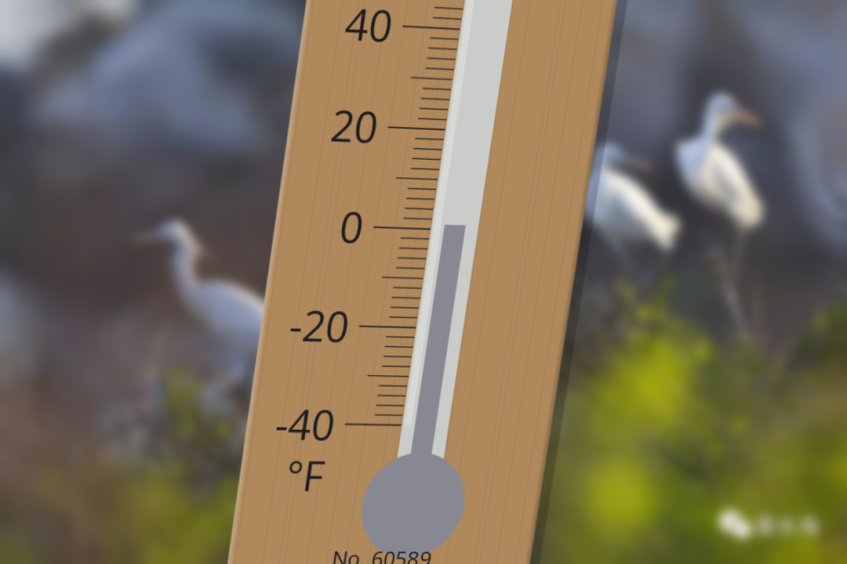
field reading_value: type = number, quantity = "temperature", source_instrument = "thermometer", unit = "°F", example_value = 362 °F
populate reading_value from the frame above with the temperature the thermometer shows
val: 1 °F
